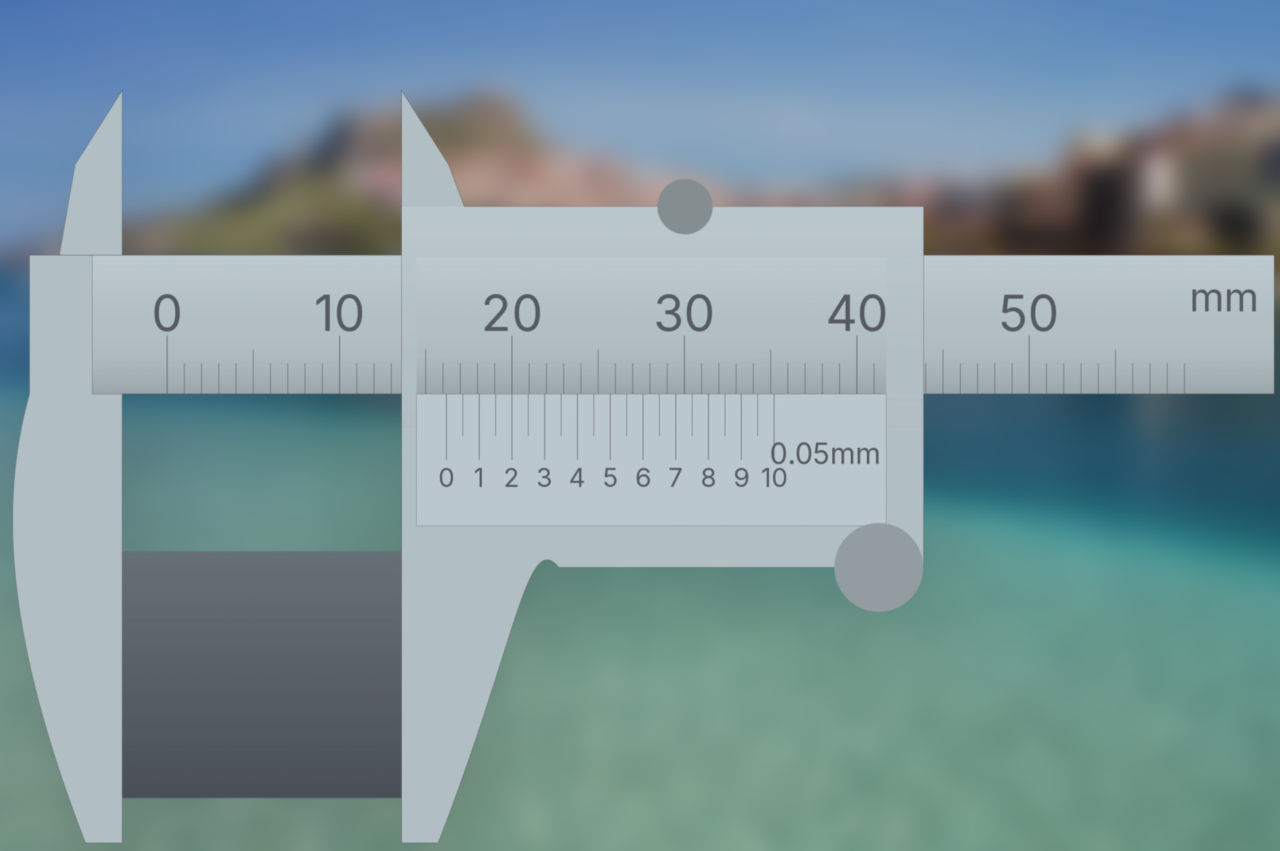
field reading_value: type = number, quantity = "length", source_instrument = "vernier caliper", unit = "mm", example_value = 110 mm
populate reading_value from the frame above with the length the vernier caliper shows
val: 16.2 mm
